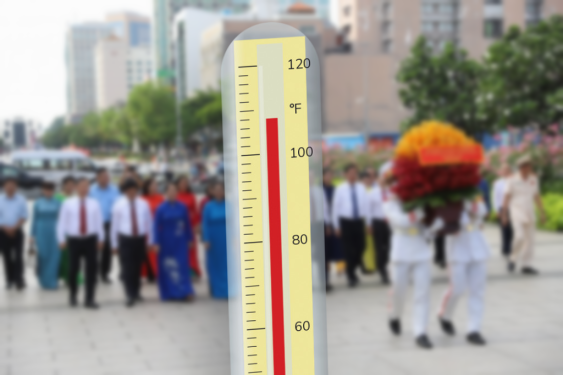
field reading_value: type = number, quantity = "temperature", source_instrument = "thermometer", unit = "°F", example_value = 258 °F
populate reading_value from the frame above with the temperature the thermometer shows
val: 108 °F
